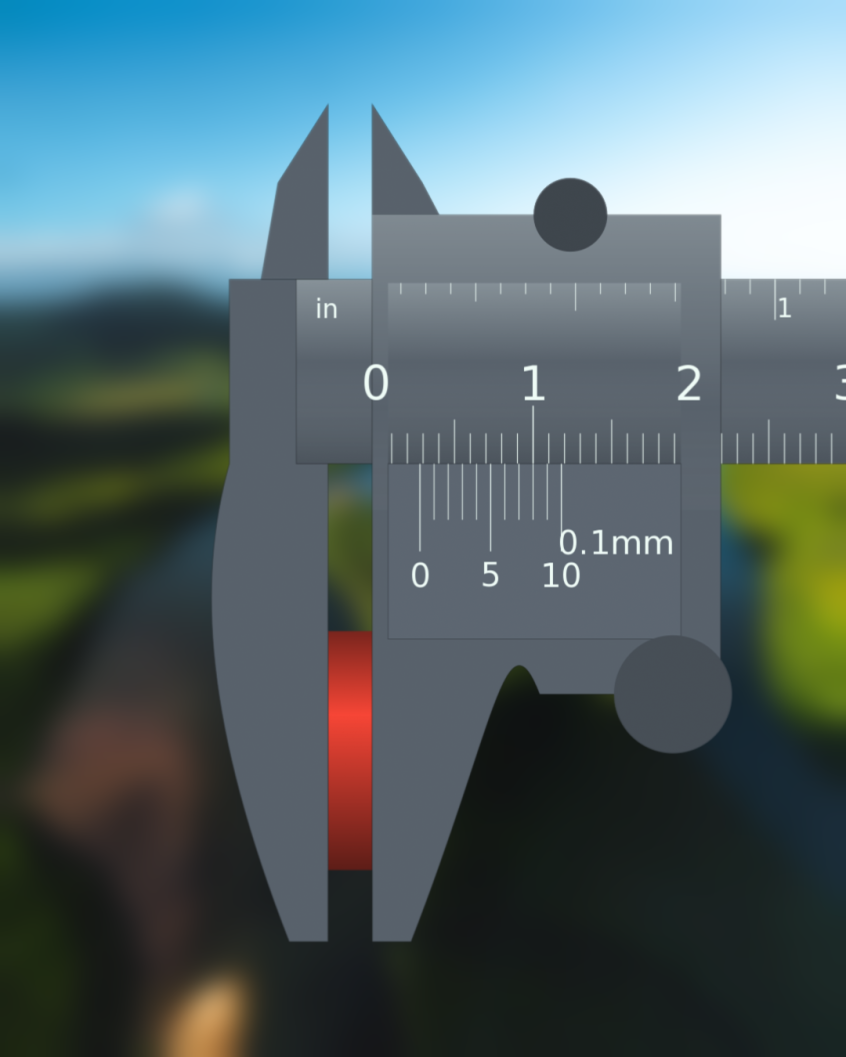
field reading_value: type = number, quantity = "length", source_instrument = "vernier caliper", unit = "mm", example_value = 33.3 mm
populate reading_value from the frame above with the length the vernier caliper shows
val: 2.8 mm
